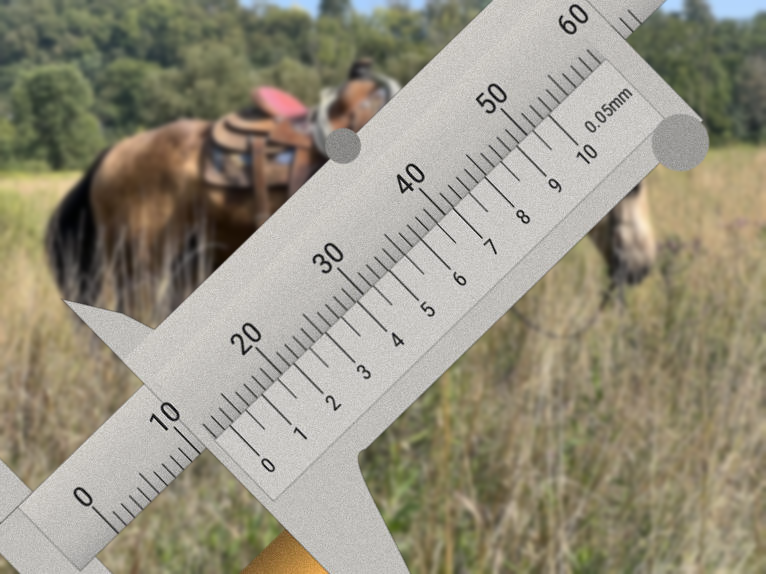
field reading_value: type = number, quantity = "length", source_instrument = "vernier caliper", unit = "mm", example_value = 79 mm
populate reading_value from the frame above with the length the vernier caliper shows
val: 13.6 mm
